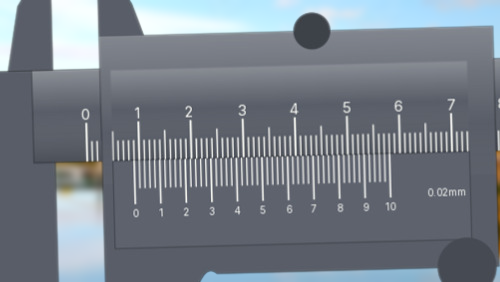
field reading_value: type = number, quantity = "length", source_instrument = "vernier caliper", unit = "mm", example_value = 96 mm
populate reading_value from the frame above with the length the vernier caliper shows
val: 9.0 mm
